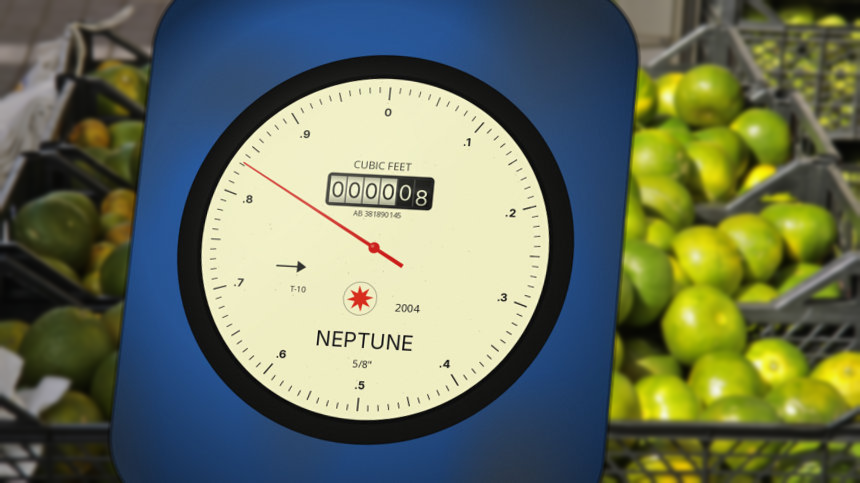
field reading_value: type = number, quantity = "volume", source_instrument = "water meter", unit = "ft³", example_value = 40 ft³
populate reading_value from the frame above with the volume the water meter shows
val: 7.83 ft³
